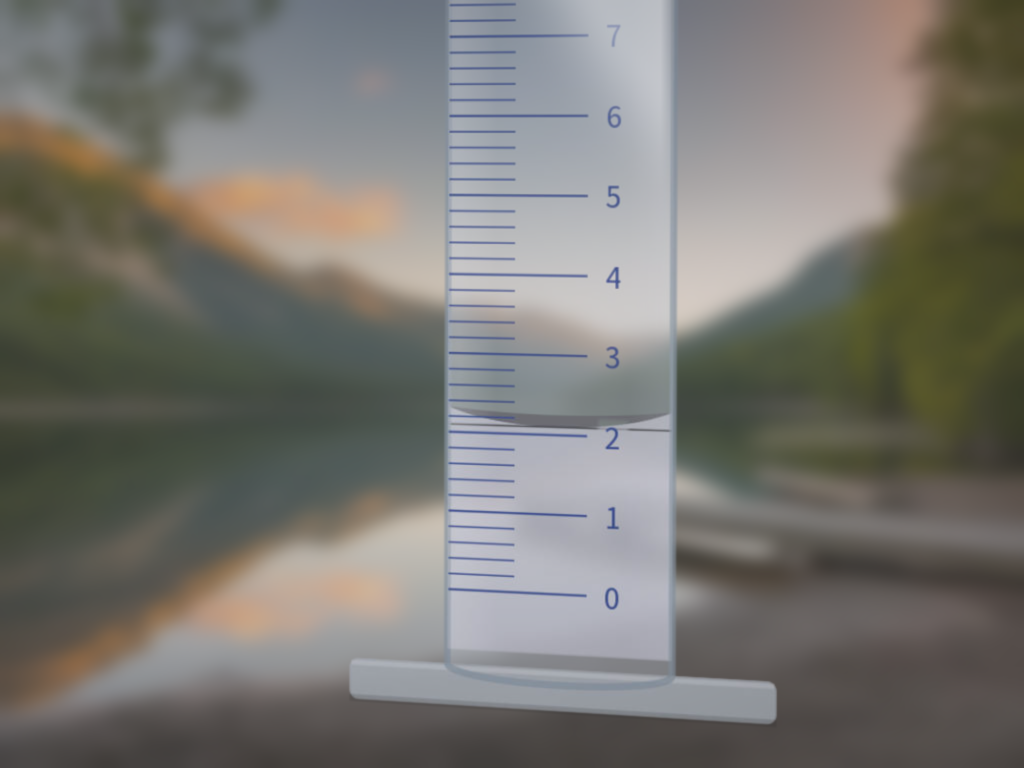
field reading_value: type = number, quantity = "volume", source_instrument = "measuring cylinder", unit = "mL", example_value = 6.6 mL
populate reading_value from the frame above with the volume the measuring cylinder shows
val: 2.1 mL
